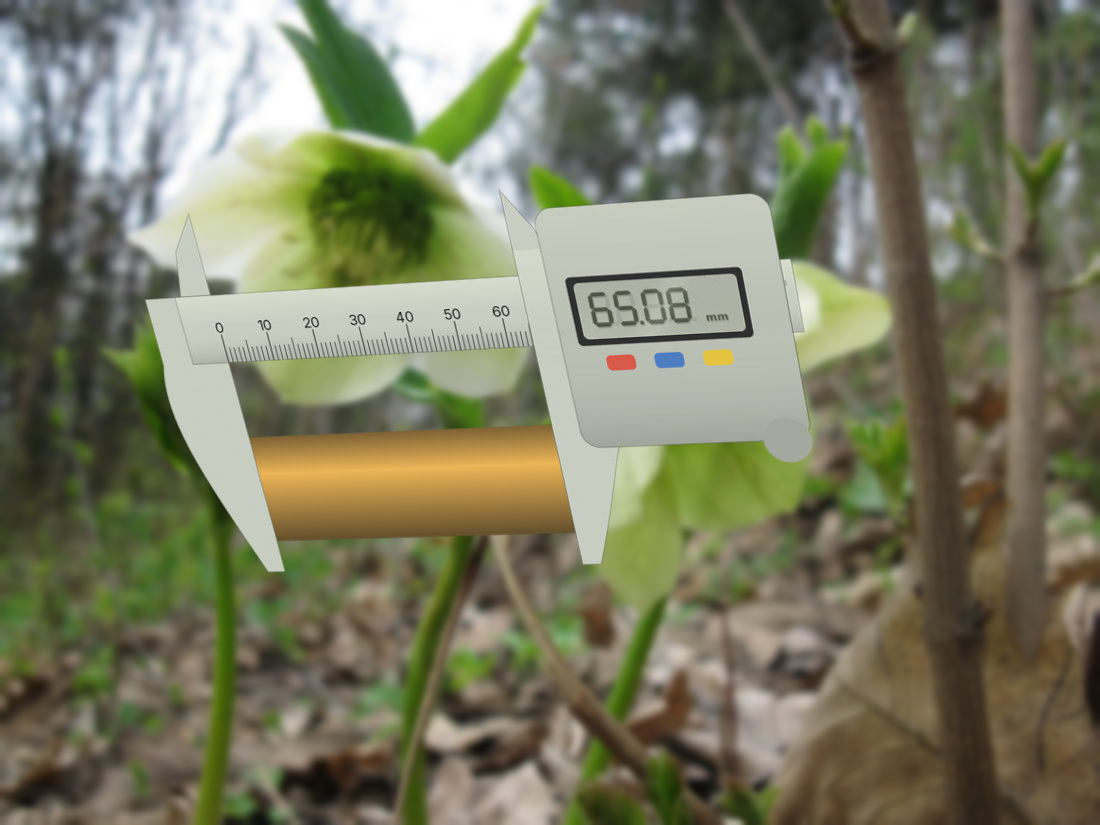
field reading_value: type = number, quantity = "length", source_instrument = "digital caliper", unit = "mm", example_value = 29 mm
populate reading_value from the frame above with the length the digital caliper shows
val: 65.08 mm
